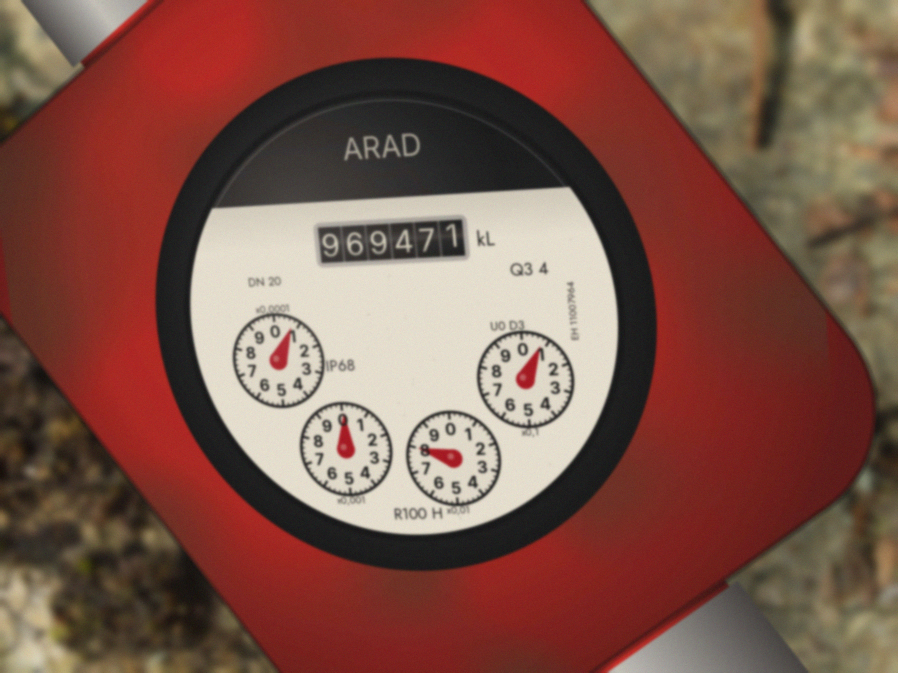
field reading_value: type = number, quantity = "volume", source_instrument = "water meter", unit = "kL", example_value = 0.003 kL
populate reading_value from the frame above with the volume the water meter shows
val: 969471.0800 kL
